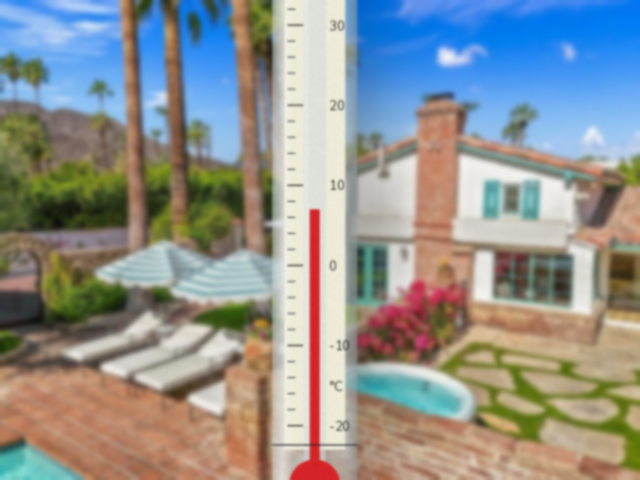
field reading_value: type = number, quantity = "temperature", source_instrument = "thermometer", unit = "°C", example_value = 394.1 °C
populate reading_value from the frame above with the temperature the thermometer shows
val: 7 °C
